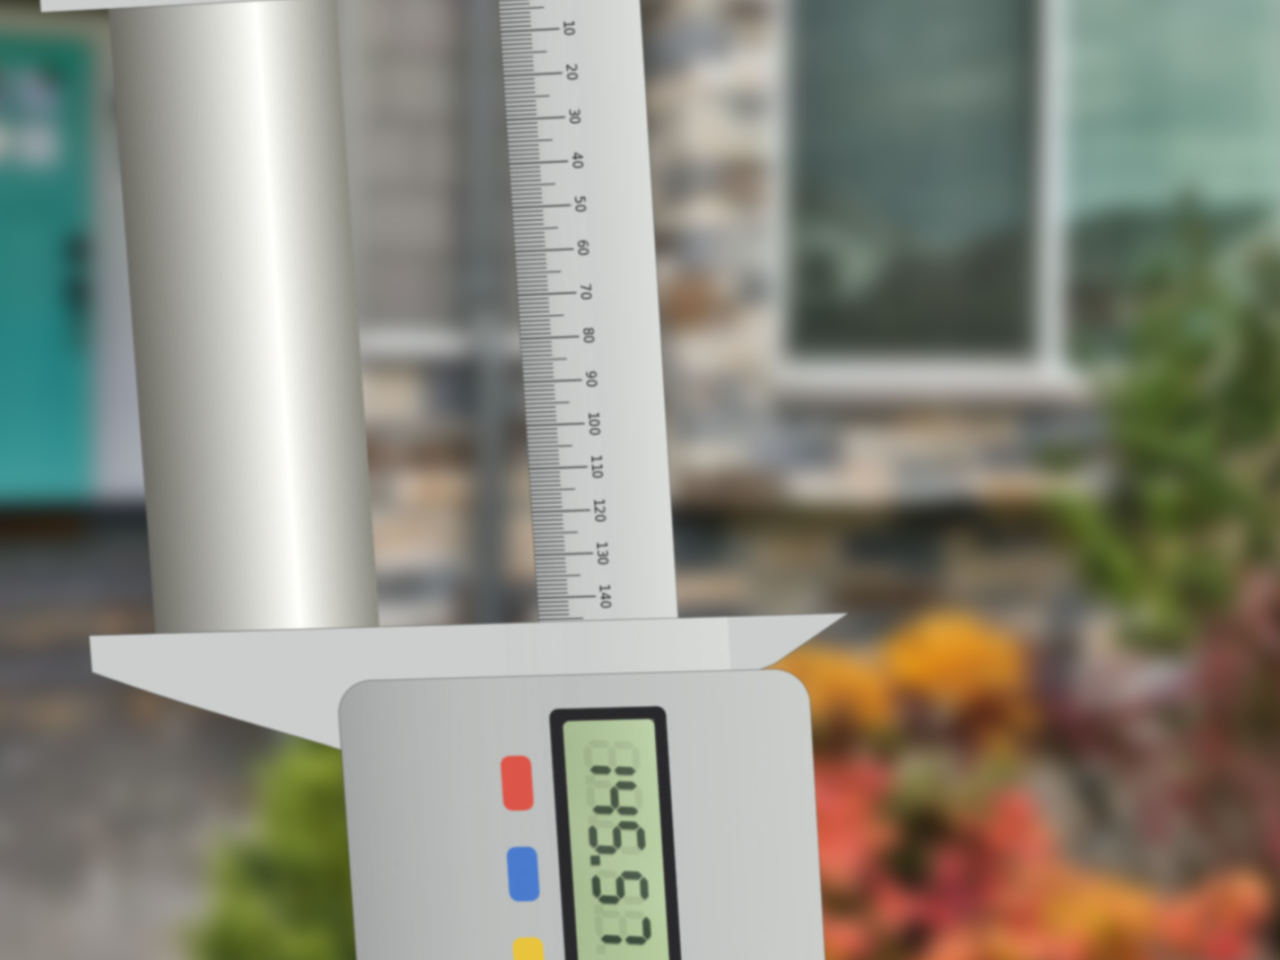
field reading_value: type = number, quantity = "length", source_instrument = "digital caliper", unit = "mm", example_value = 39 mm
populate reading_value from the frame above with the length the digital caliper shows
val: 145.57 mm
